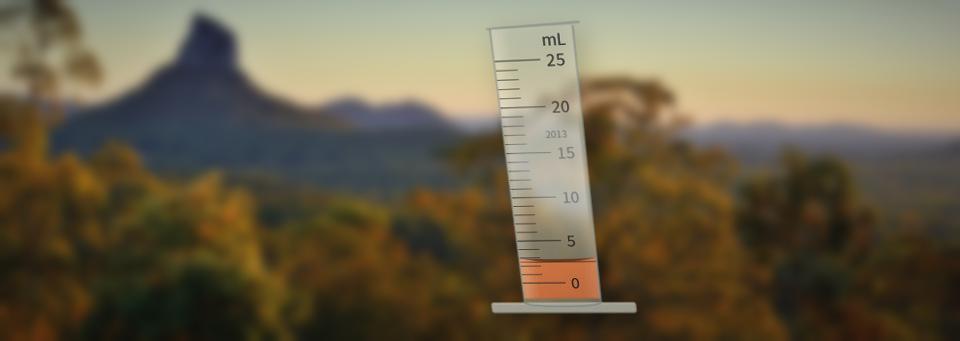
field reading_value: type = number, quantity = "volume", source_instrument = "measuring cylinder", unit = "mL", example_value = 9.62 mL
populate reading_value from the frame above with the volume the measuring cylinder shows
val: 2.5 mL
